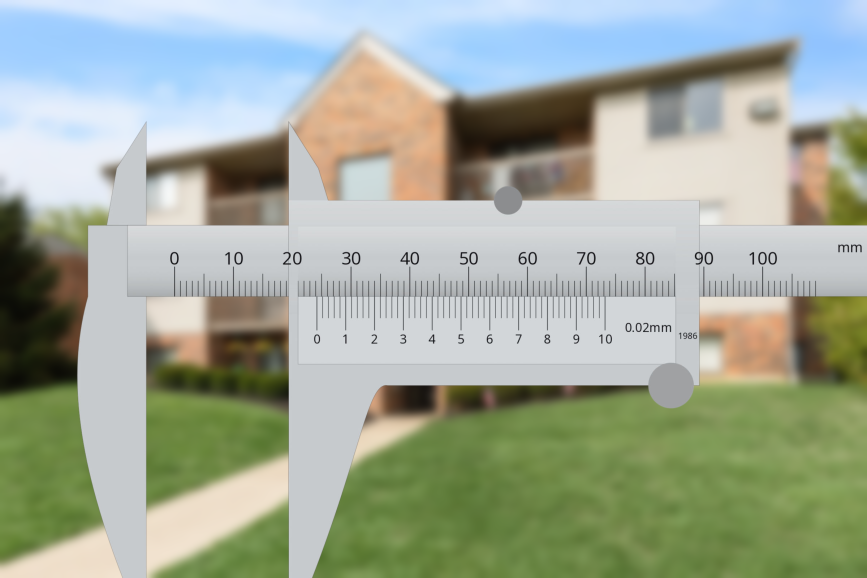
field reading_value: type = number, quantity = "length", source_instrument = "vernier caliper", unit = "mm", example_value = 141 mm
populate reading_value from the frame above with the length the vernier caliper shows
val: 24.2 mm
